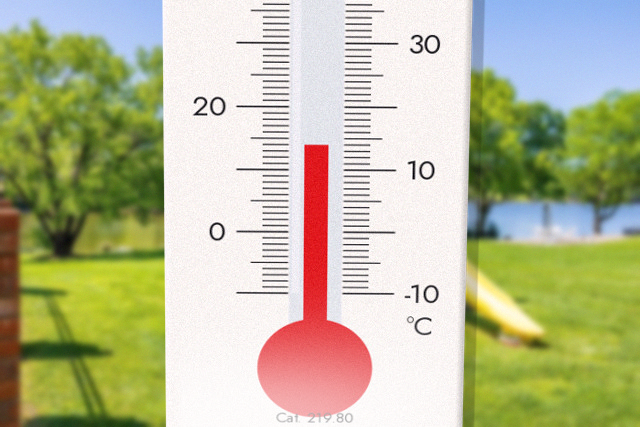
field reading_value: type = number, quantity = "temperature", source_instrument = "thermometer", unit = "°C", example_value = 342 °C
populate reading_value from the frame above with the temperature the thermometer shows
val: 14 °C
